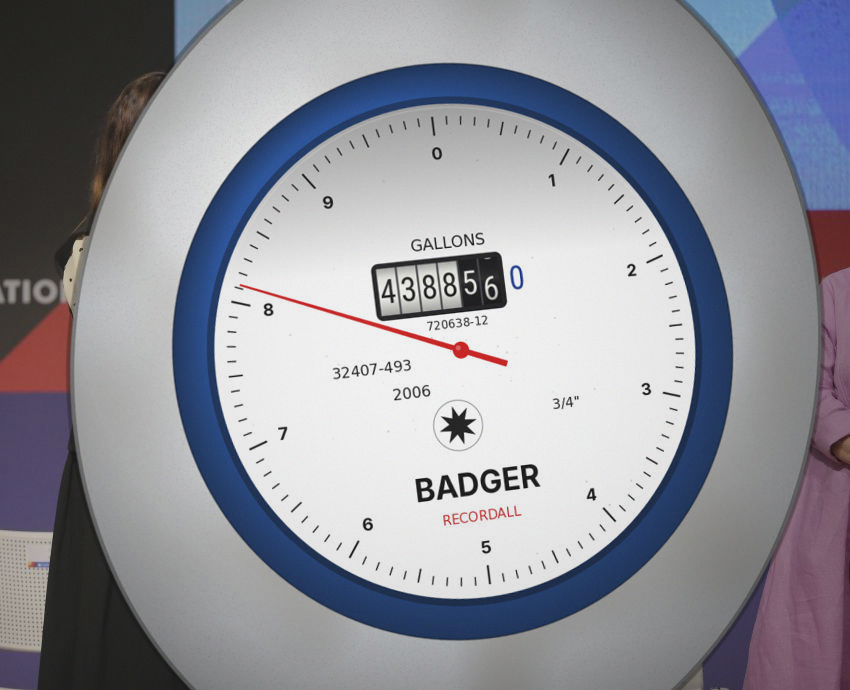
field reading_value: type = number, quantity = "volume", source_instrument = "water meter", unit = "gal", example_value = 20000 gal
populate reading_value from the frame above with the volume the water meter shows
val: 4388558.1 gal
